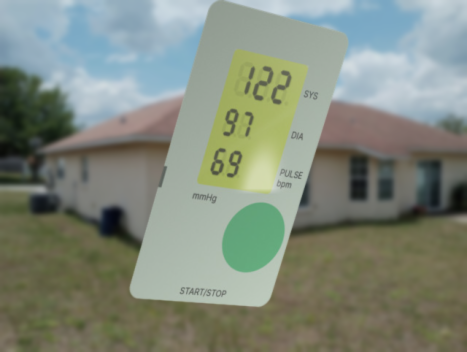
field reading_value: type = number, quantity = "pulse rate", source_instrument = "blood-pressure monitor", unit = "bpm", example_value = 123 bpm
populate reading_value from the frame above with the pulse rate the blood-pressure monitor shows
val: 69 bpm
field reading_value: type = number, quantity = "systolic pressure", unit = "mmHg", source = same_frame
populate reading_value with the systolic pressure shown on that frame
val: 122 mmHg
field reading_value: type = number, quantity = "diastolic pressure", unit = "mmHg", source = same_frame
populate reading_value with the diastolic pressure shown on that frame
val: 97 mmHg
